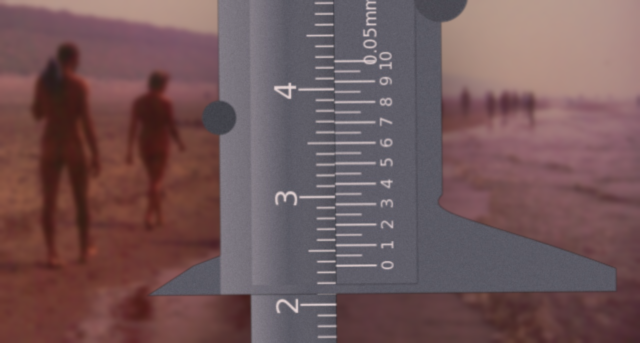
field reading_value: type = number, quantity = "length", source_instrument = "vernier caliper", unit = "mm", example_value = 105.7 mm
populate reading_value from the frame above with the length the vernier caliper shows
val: 23.6 mm
